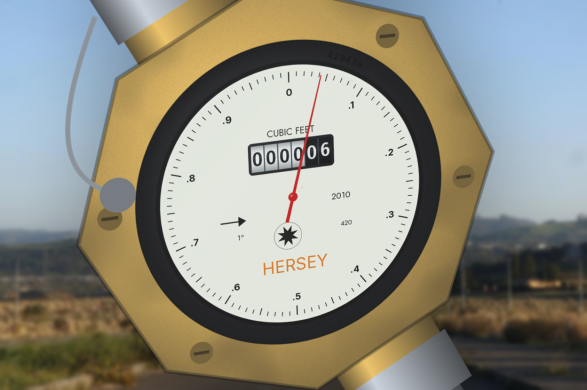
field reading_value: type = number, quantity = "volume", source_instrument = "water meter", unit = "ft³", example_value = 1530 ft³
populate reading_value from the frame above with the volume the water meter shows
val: 6.04 ft³
